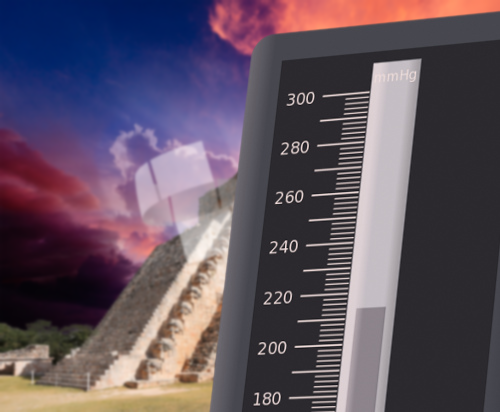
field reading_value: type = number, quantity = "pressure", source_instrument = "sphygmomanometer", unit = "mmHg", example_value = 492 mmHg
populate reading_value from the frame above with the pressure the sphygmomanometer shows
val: 214 mmHg
